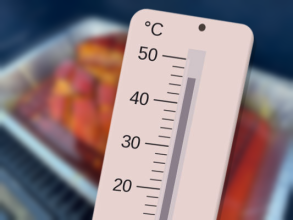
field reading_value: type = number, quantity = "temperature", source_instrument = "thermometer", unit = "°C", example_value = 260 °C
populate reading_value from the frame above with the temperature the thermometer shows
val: 46 °C
